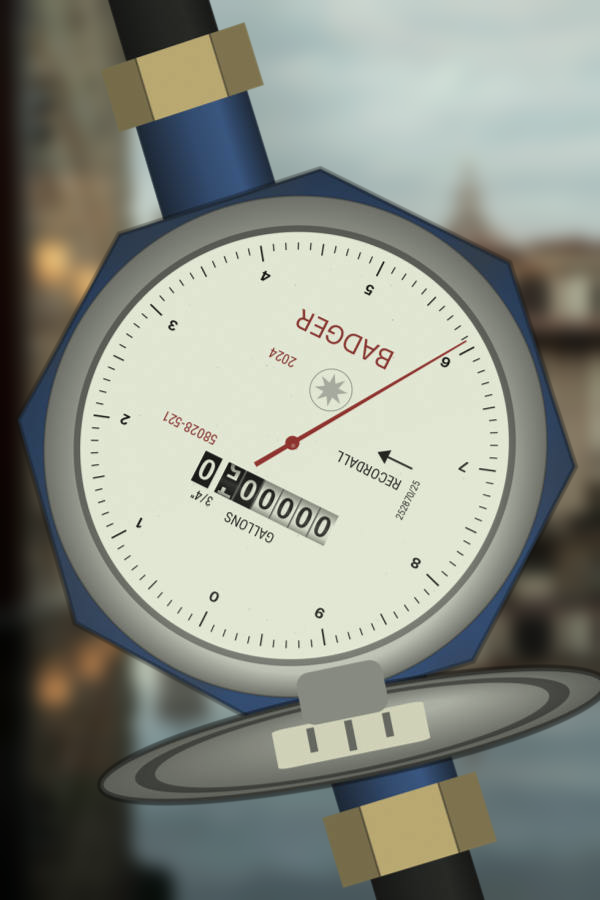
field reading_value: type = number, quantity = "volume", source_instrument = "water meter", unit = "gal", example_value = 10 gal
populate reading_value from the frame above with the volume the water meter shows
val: 45.9 gal
